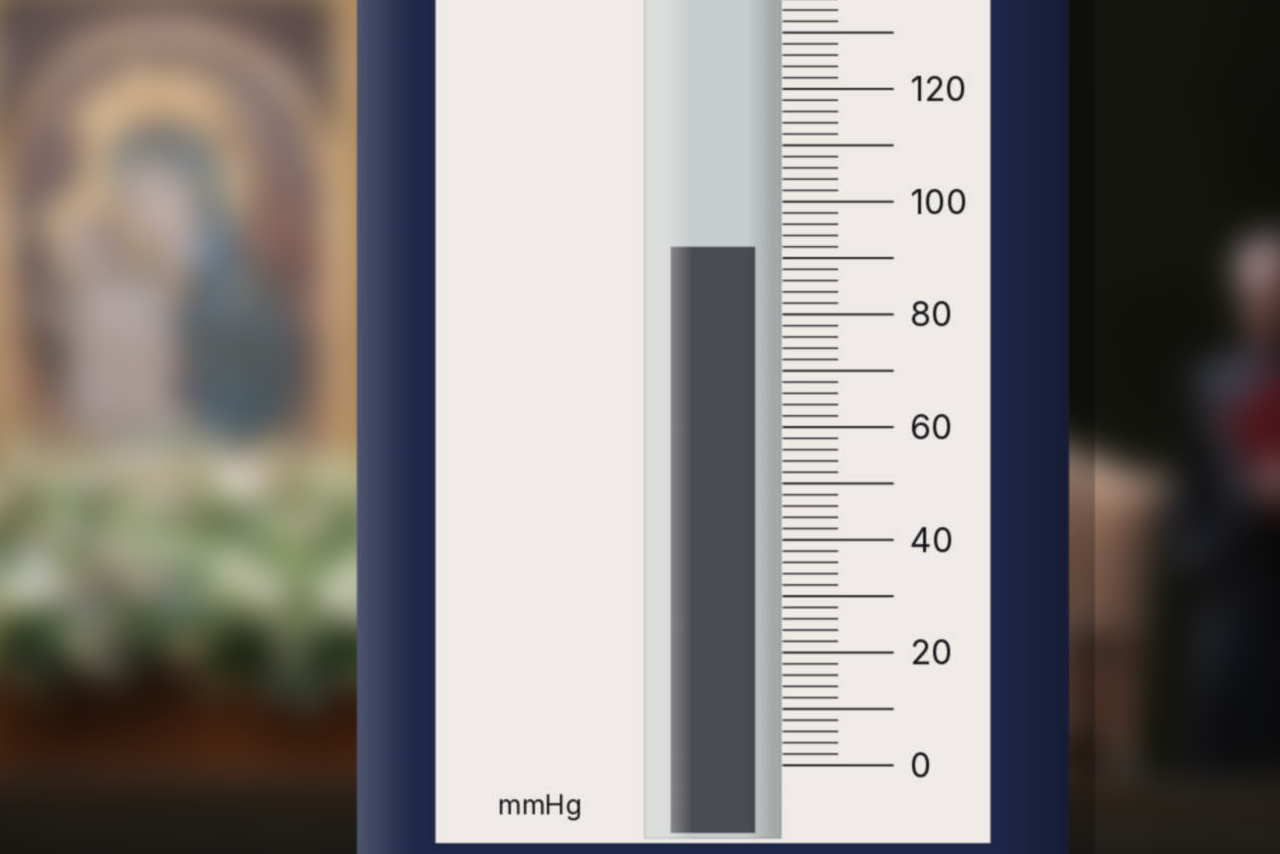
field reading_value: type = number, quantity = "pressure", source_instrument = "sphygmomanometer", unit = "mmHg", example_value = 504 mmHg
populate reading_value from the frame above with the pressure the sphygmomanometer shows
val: 92 mmHg
